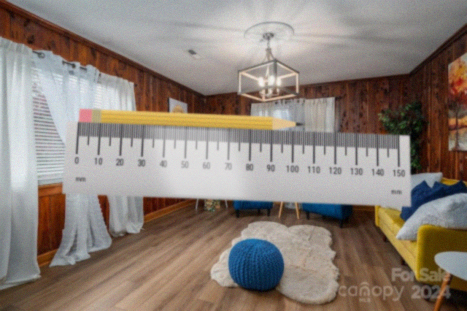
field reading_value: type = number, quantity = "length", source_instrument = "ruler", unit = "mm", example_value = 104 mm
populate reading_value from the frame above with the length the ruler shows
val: 105 mm
